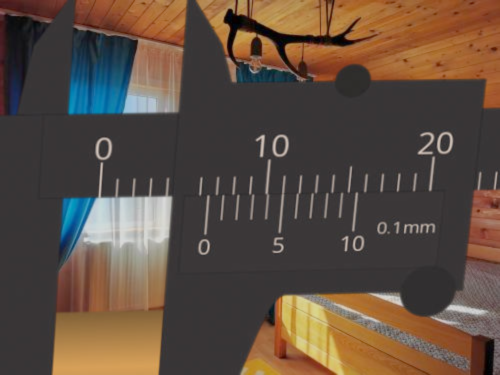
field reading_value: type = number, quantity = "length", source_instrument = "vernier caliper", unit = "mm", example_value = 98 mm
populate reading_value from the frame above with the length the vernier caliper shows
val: 6.5 mm
